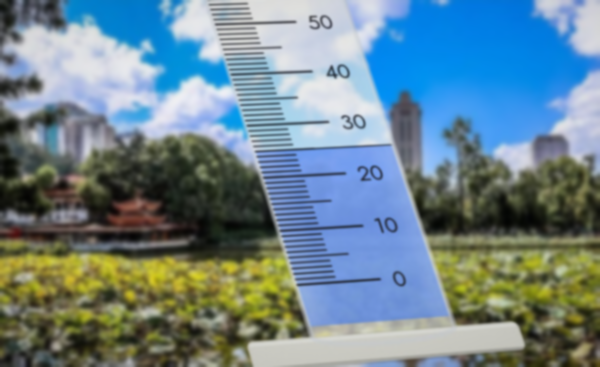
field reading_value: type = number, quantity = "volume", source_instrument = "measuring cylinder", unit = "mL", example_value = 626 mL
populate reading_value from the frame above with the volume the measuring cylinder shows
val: 25 mL
